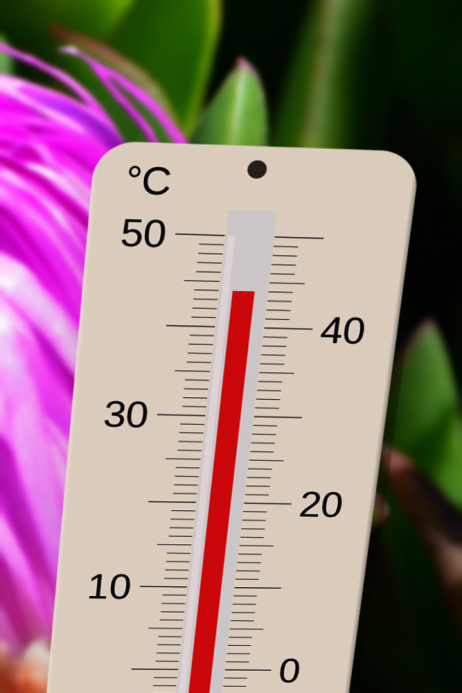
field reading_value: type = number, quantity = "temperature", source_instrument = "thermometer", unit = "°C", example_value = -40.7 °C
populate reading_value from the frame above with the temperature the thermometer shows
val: 44 °C
